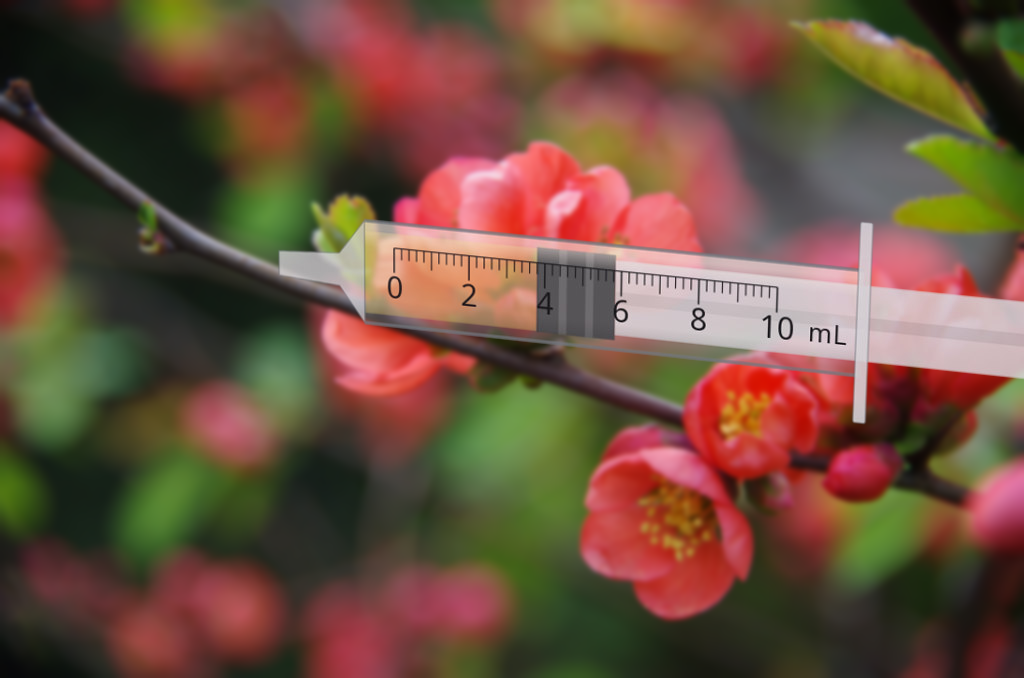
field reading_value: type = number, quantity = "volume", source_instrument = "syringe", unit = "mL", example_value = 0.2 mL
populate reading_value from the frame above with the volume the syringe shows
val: 3.8 mL
